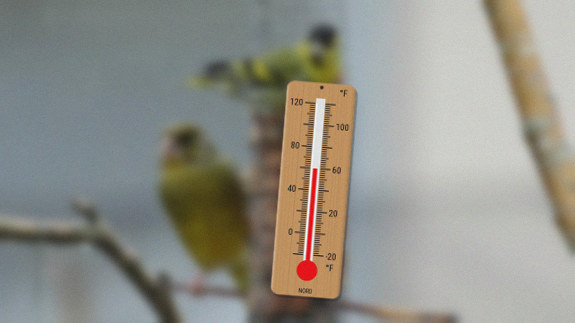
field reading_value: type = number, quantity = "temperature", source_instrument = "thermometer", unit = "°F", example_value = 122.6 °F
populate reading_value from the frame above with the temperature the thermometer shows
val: 60 °F
